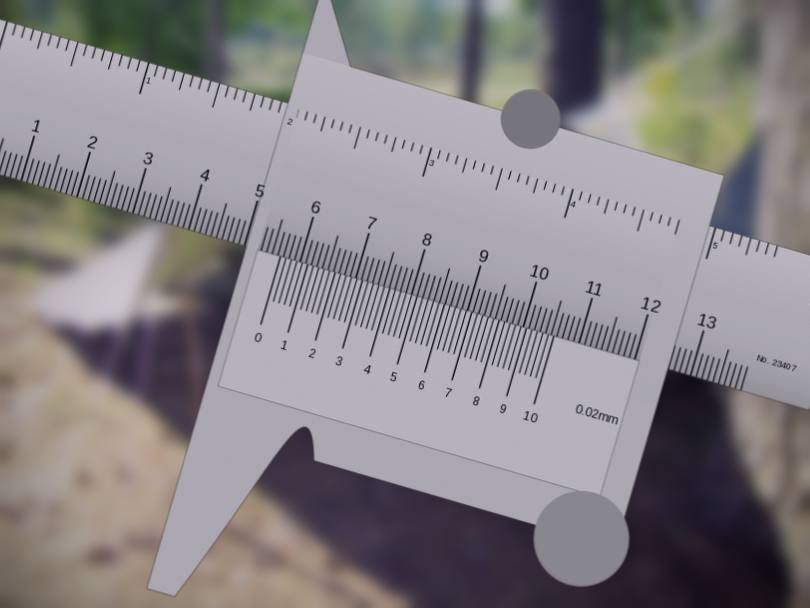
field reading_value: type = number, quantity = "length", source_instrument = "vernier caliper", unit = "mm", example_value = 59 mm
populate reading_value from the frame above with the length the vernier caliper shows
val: 56.5 mm
